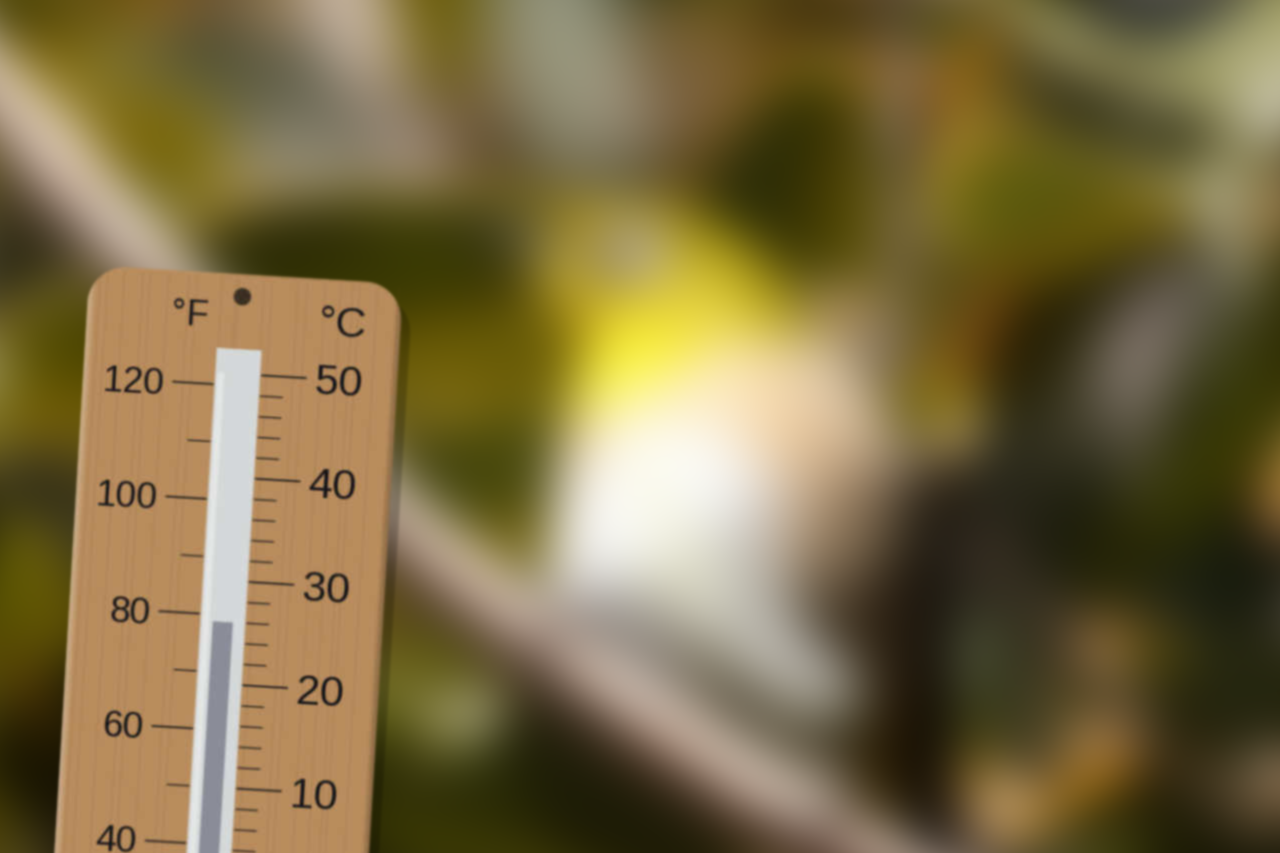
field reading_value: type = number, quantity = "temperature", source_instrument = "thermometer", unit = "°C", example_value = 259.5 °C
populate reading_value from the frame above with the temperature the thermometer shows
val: 26 °C
